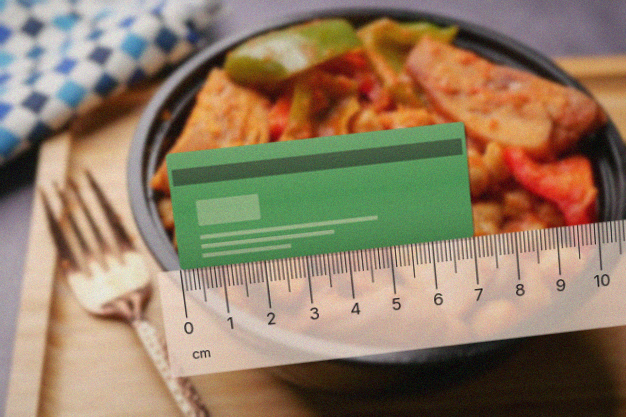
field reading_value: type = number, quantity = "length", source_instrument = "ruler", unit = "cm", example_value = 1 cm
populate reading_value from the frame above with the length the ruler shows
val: 7 cm
